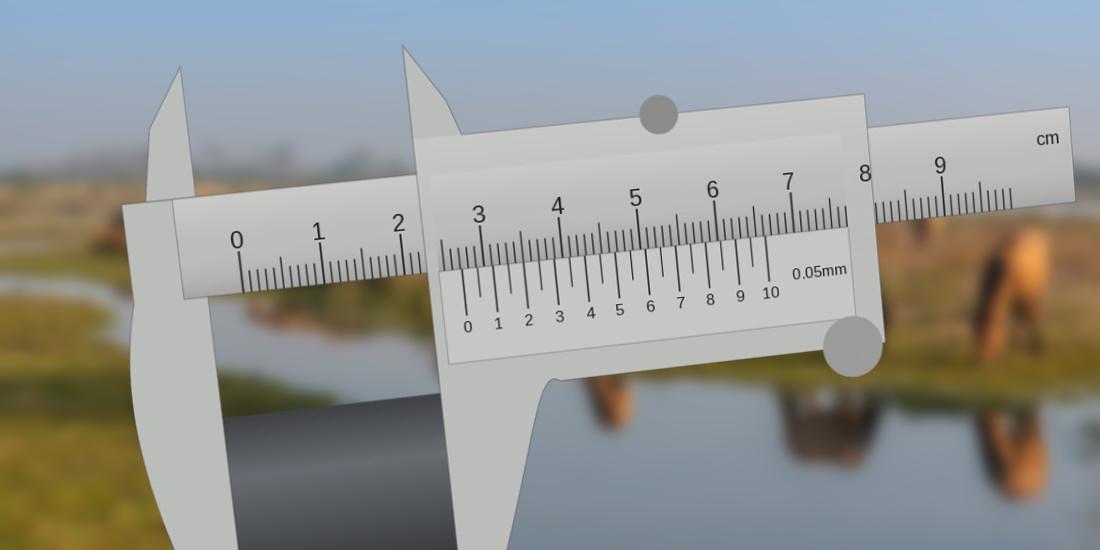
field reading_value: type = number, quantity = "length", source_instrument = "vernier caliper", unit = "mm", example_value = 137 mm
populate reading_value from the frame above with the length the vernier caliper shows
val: 27.2 mm
